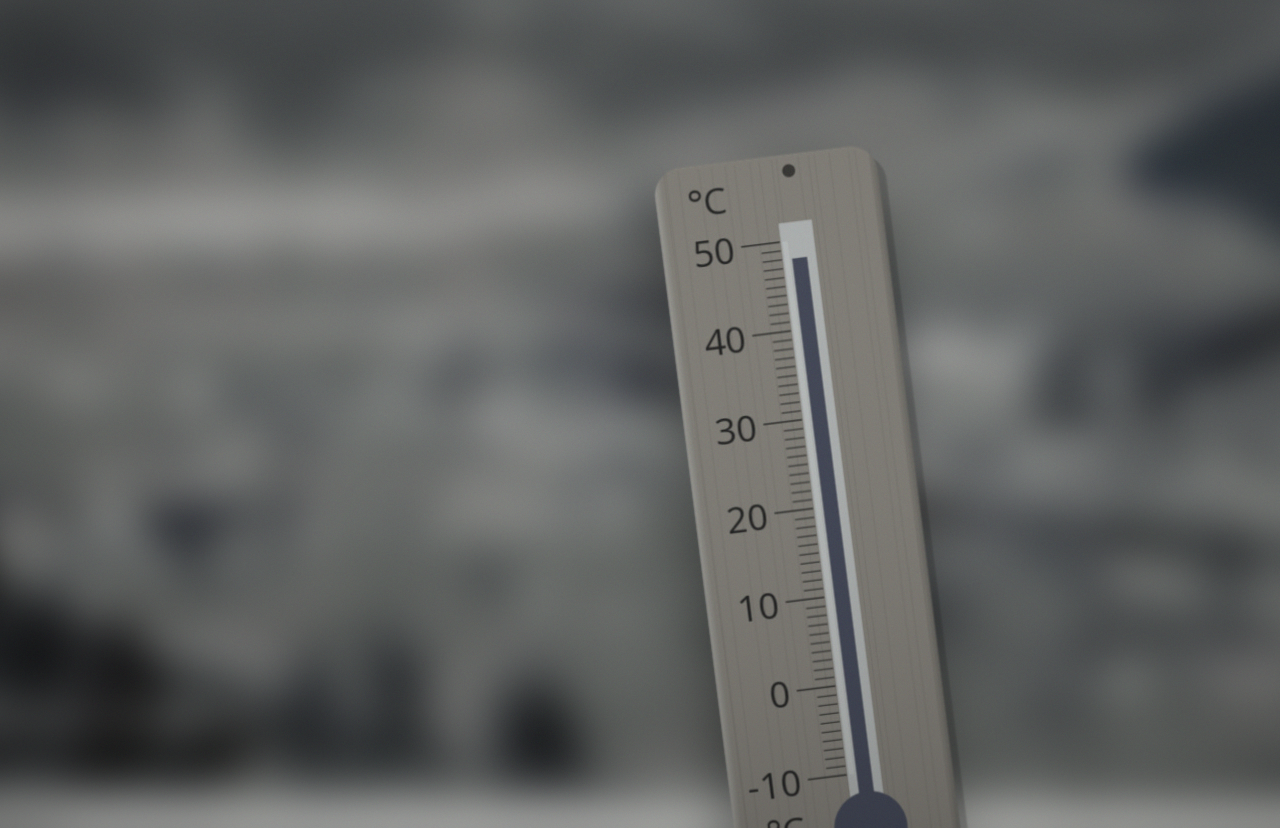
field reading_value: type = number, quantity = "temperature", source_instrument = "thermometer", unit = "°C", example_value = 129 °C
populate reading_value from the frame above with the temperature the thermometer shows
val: 48 °C
